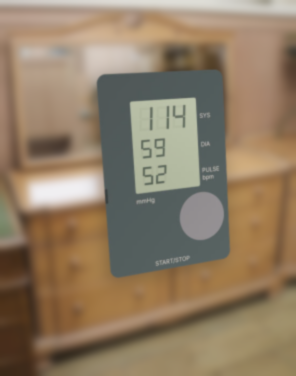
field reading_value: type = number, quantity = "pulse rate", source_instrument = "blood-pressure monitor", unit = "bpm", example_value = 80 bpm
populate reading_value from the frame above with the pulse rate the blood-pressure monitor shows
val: 52 bpm
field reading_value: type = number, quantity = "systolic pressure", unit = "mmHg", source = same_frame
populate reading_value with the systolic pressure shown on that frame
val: 114 mmHg
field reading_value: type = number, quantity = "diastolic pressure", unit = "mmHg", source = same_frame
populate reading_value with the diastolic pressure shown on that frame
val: 59 mmHg
